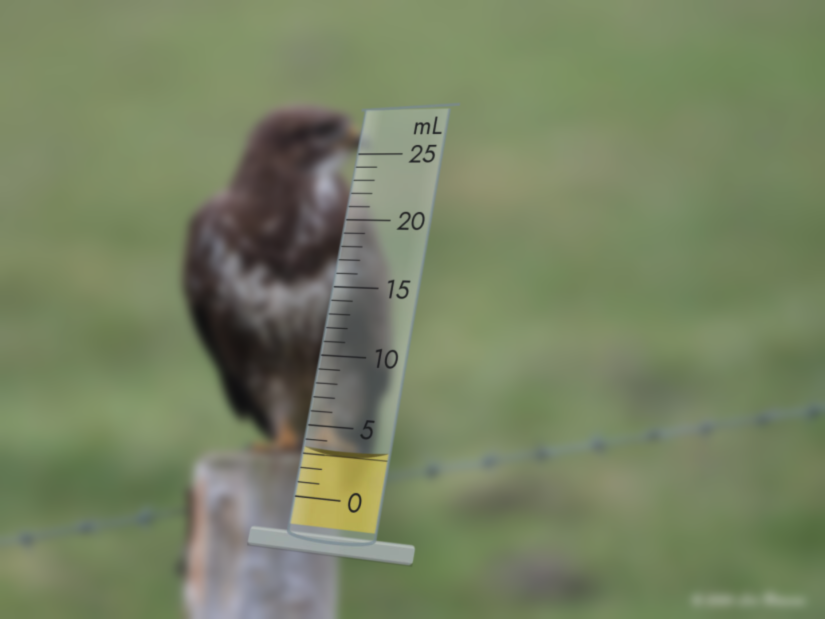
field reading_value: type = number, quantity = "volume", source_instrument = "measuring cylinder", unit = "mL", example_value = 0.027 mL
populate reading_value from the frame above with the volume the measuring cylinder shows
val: 3 mL
